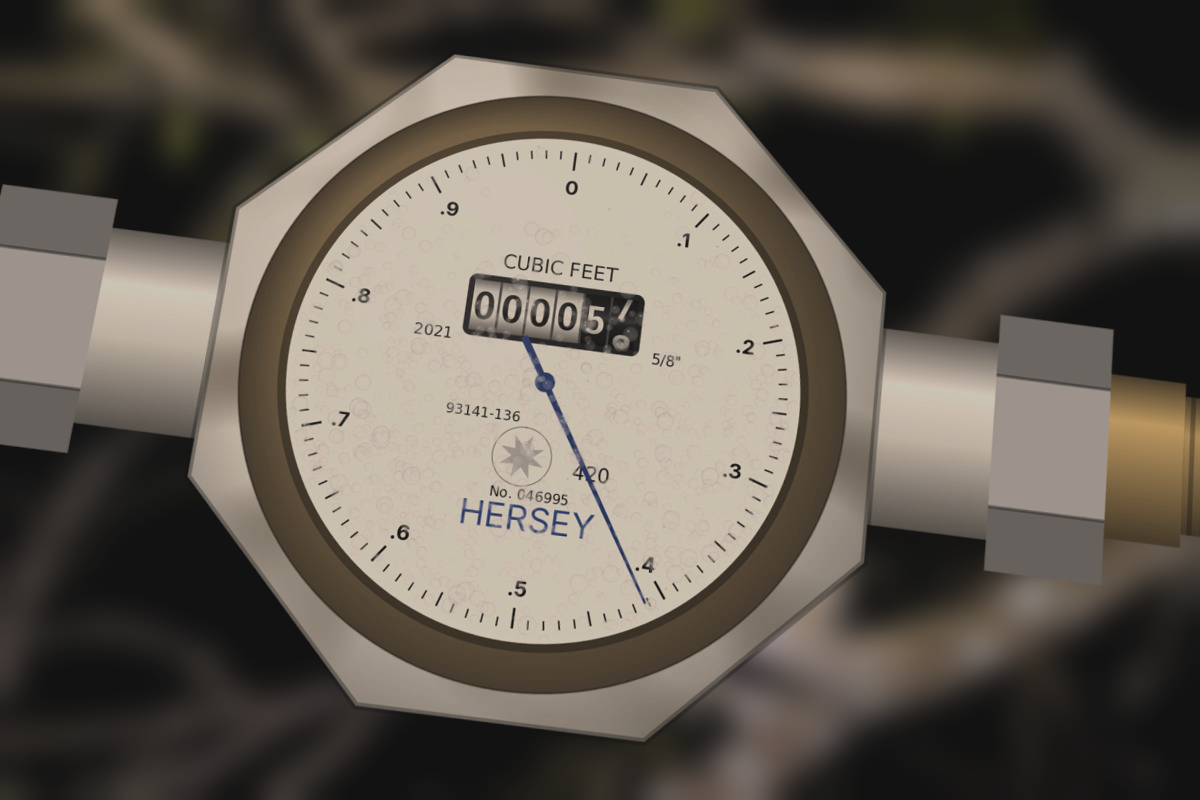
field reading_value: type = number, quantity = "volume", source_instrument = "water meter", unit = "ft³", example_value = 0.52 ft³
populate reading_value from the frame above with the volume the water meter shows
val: 57.41 ft³
